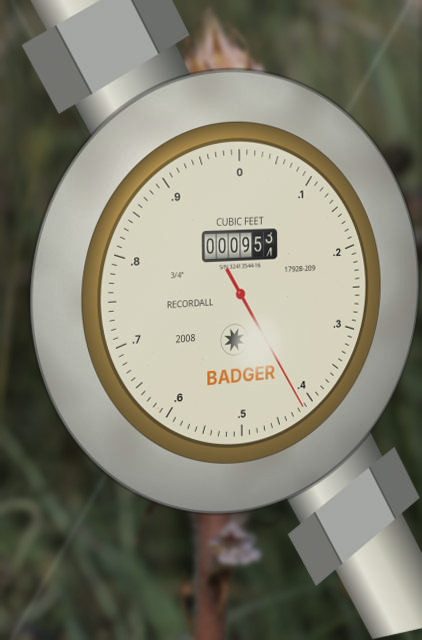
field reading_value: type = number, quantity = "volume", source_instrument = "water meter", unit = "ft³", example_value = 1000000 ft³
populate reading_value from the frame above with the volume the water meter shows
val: 953.41 ft³
